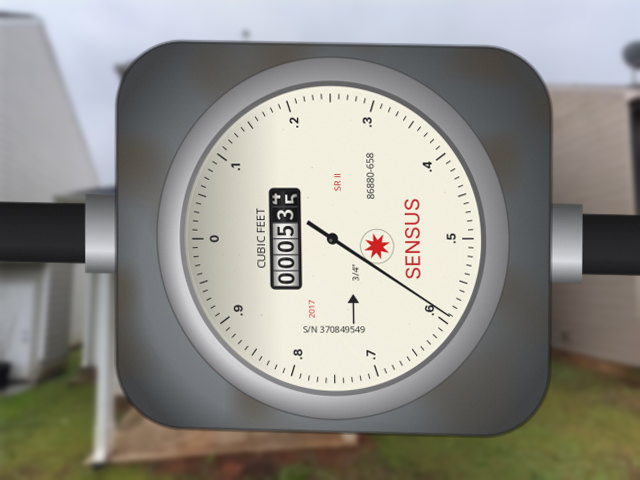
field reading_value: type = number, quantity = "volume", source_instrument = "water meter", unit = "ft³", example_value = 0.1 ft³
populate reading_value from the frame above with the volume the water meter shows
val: 534.59 ft³
